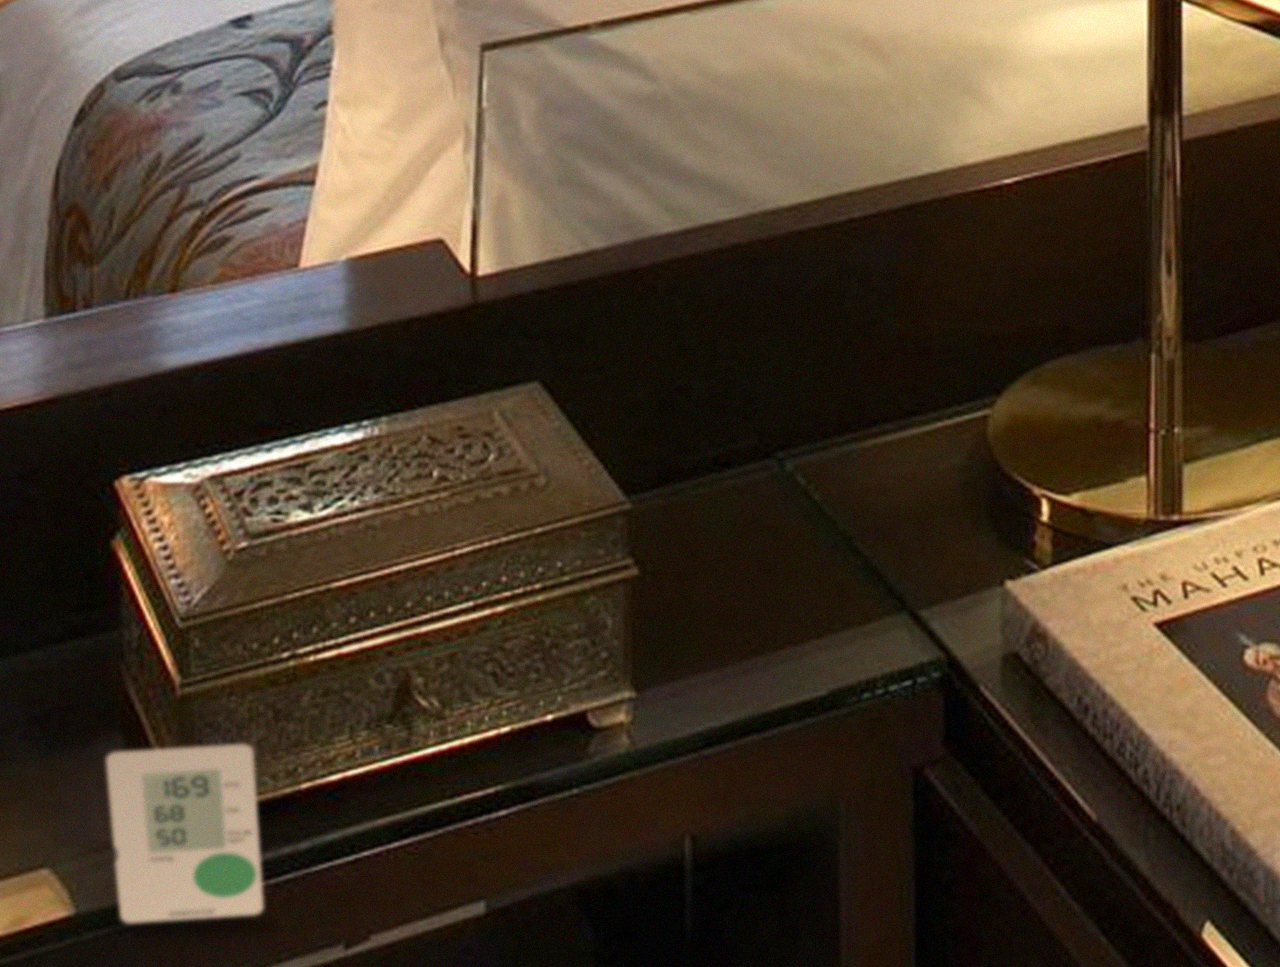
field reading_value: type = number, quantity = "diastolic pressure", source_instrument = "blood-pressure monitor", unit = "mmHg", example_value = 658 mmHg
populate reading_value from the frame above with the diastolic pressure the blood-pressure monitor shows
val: 68 mmHg
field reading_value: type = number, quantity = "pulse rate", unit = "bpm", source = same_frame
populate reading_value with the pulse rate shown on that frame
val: 50 bpm
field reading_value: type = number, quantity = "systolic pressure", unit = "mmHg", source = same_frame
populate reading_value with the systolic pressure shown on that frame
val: 169 mmHg
